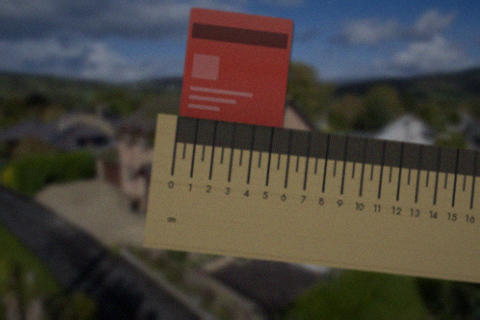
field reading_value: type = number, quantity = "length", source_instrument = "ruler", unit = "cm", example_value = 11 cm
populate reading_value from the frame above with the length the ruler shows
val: 5.5 cm
